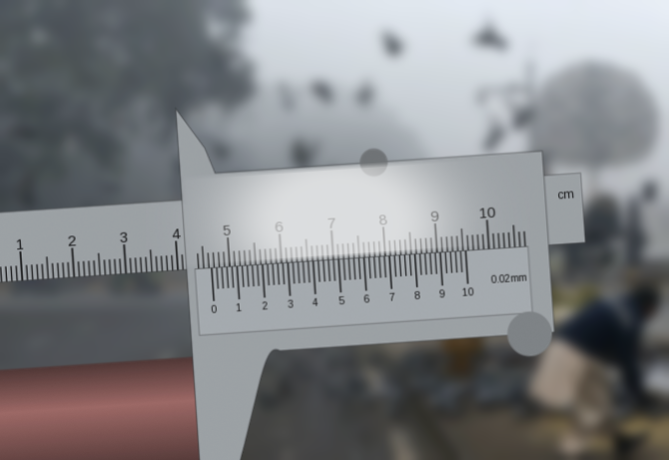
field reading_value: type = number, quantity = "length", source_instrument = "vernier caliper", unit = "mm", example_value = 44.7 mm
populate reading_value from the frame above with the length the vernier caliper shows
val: 46.5 mm
